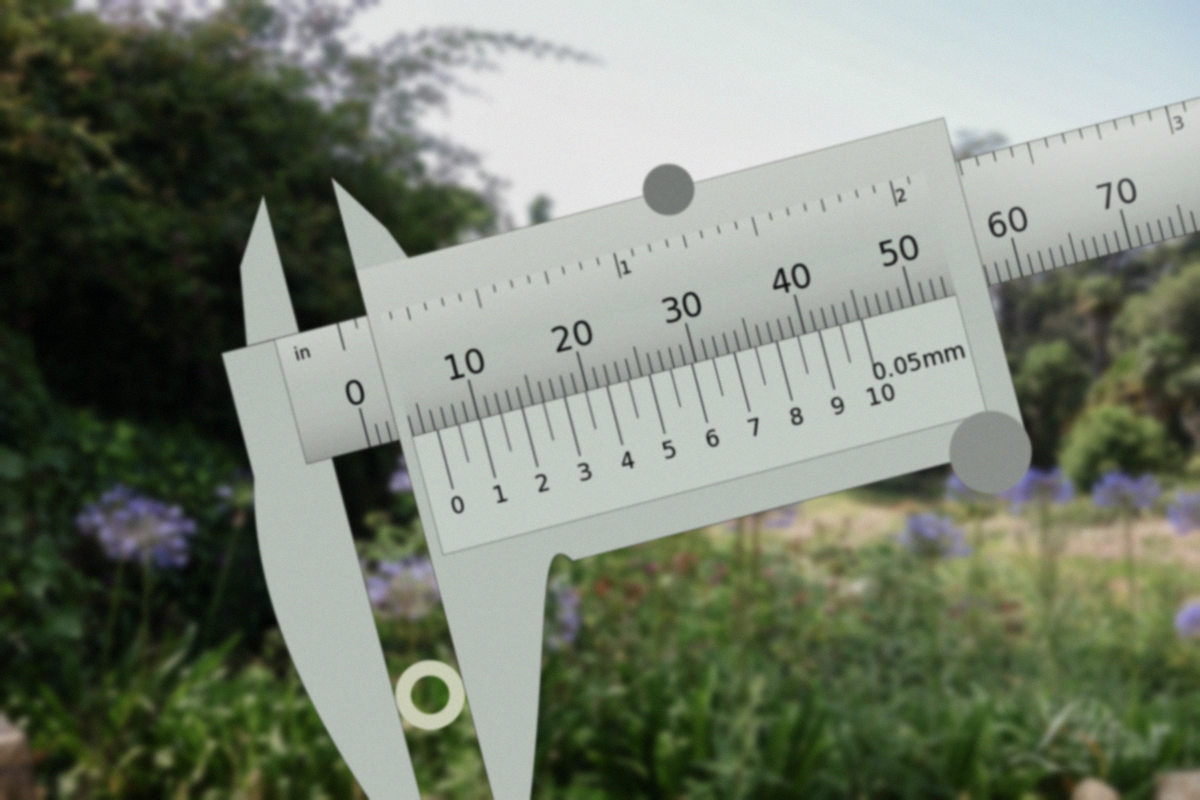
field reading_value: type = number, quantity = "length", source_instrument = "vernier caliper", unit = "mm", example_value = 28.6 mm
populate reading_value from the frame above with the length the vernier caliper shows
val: 6.2 mm
